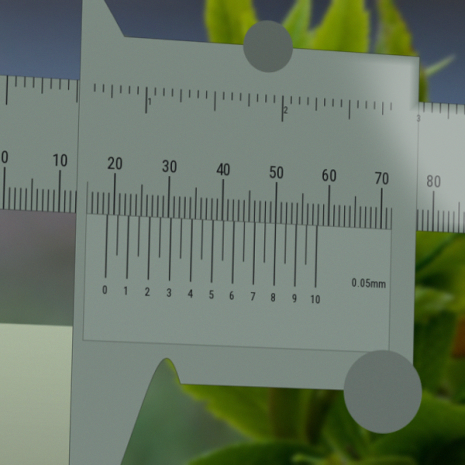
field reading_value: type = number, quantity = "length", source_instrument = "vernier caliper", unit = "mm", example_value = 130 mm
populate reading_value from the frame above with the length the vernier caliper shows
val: 18.8 mm
